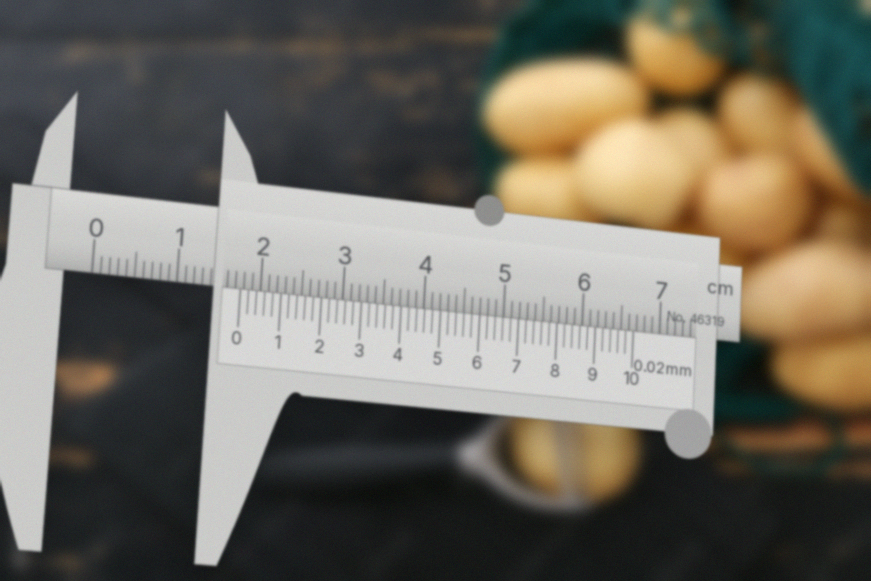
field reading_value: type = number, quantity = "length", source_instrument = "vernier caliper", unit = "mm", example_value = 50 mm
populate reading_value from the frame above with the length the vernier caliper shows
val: 17.6 mm
